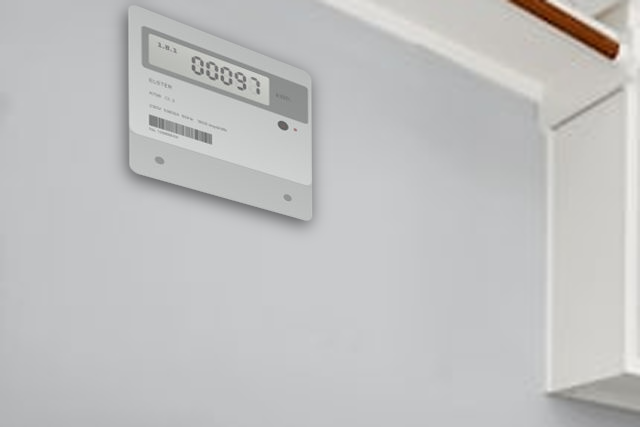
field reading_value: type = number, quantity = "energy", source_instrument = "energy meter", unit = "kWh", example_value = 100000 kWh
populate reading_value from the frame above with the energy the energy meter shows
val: 97 kWh
